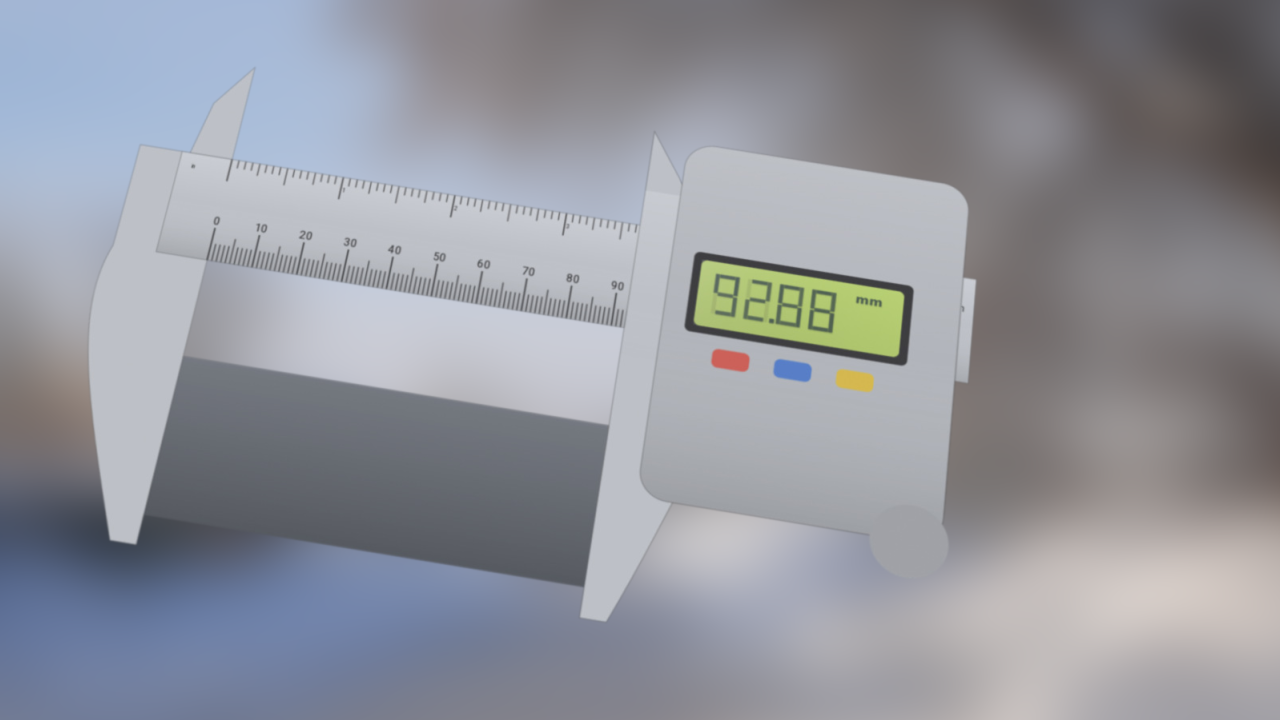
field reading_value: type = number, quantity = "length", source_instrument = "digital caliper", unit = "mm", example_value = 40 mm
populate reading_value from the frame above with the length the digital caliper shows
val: 92.88 mm
